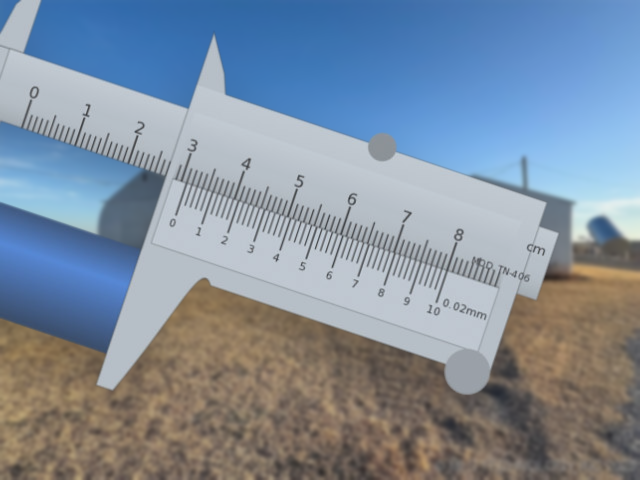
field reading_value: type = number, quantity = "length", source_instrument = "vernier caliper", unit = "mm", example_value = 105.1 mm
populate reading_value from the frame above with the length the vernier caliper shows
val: 31.0 mm
